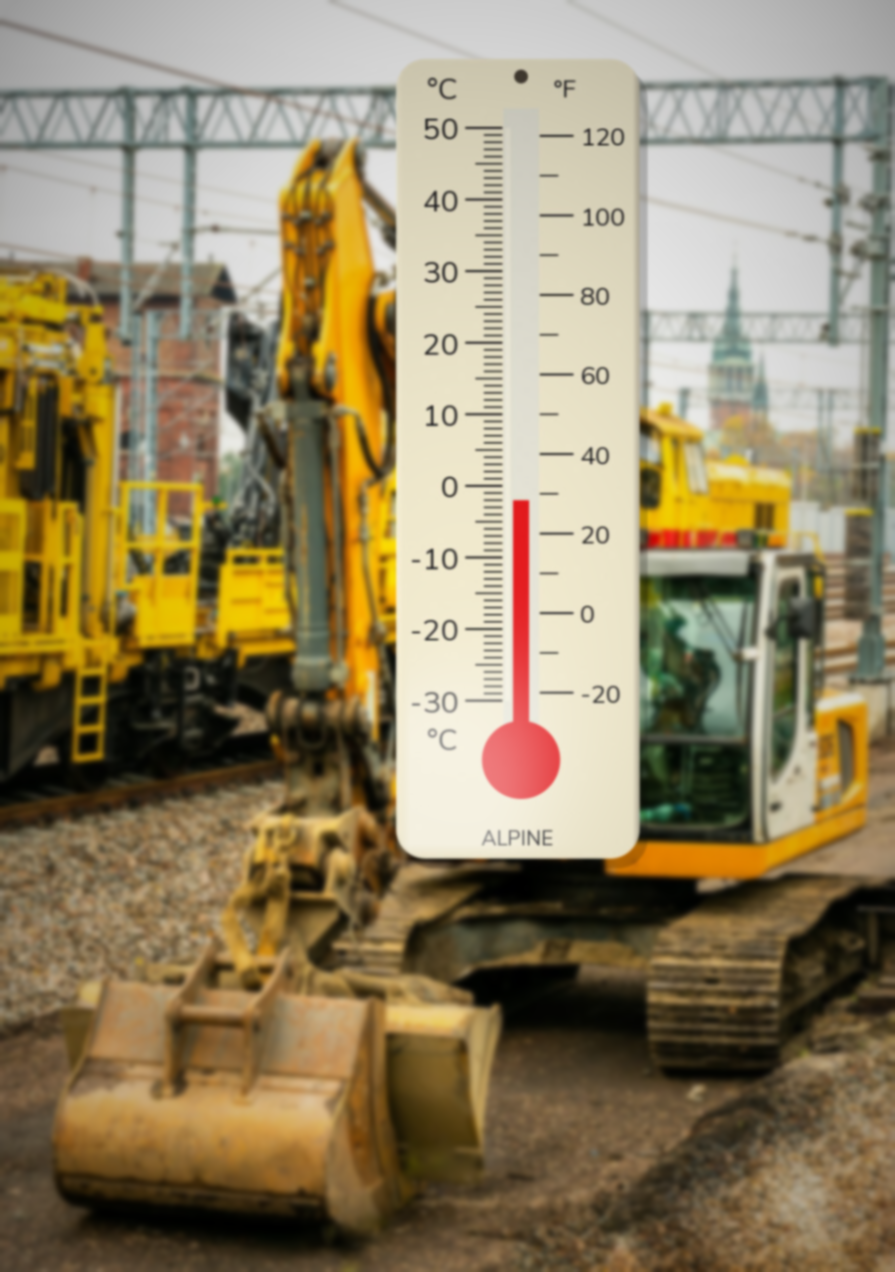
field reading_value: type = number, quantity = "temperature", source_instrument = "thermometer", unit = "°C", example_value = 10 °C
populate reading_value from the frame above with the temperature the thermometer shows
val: -2 °C
